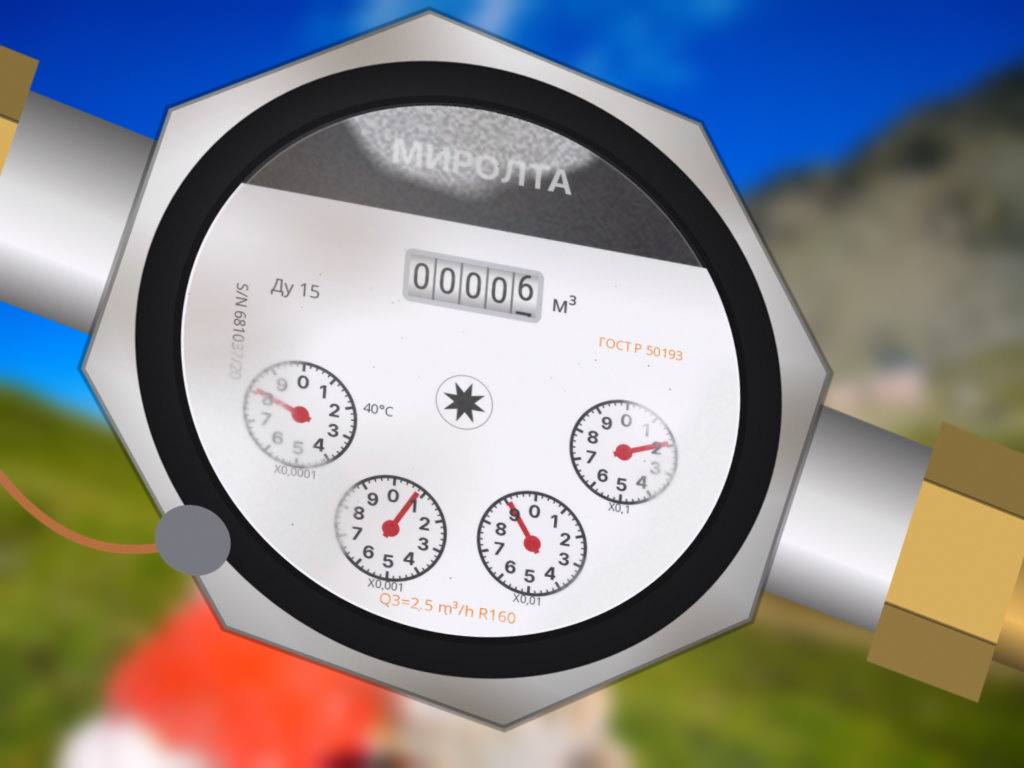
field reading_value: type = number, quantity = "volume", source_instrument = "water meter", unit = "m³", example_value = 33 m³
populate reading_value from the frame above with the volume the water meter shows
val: 6.1908 m³
